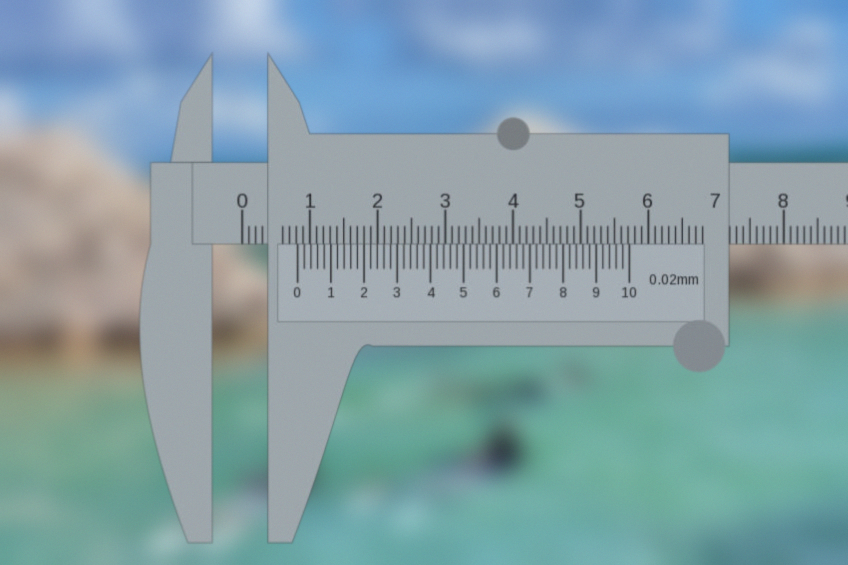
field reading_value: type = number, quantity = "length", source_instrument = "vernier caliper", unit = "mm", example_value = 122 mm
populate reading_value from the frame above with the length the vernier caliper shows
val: 8.2 mm
